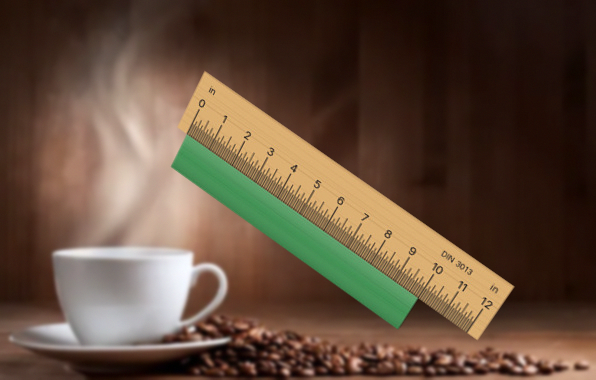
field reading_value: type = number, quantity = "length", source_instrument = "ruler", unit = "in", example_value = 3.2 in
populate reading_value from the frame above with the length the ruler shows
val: 10 in
